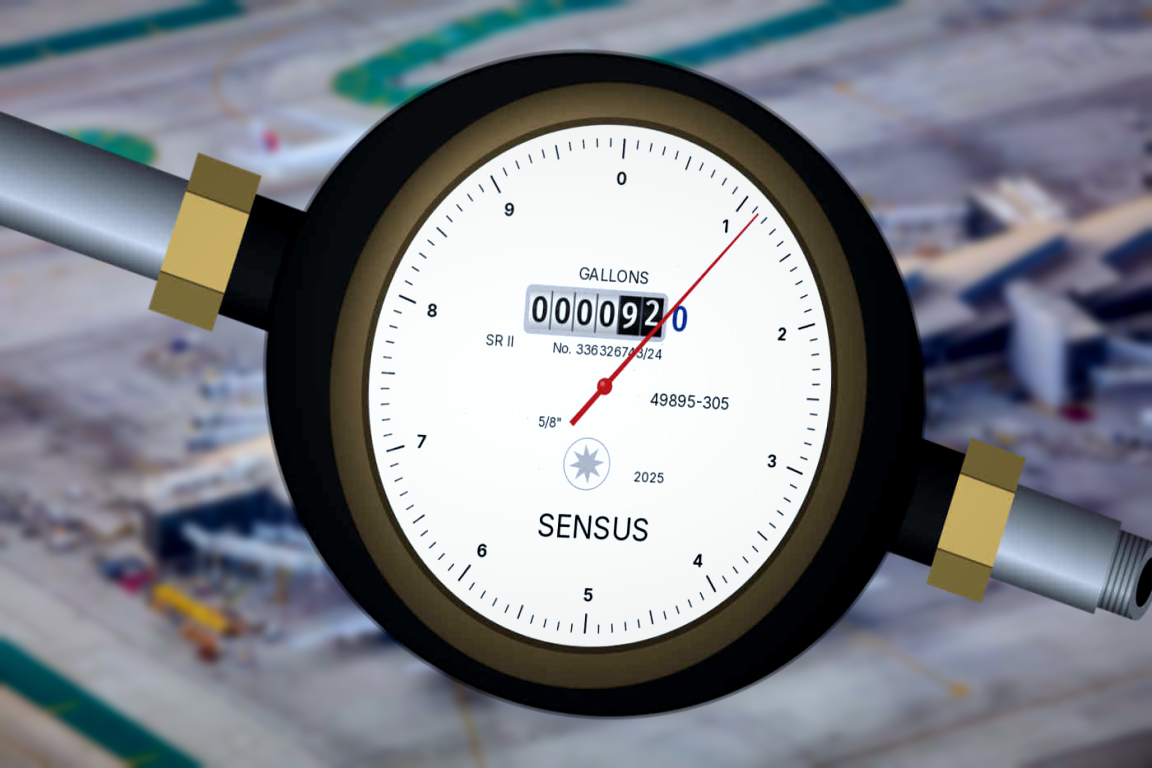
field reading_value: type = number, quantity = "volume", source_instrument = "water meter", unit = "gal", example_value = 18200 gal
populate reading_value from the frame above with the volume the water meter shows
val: 921.1 gal
